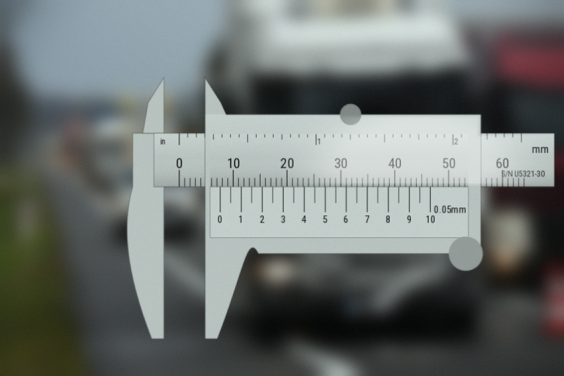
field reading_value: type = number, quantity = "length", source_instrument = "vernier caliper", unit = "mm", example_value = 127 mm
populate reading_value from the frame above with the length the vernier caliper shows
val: 7.6 mm
